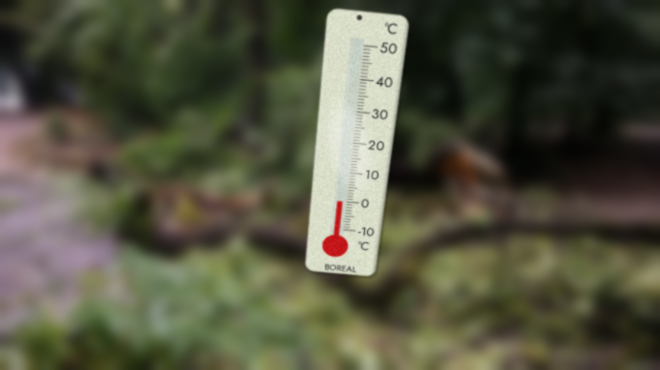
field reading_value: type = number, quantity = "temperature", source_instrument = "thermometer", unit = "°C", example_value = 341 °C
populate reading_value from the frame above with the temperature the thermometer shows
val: 0 °C
